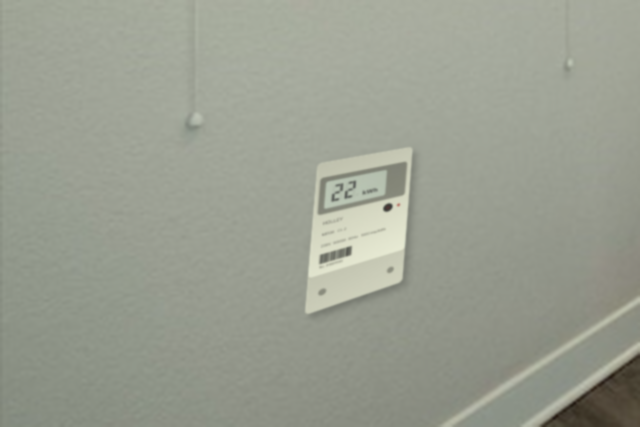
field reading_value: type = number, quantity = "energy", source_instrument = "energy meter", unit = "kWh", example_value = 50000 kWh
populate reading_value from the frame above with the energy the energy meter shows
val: 22 kWh
